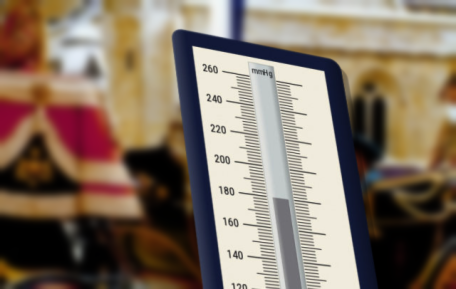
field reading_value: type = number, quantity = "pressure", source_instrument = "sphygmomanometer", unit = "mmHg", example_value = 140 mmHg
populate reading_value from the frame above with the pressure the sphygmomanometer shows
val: 180 mmHg
